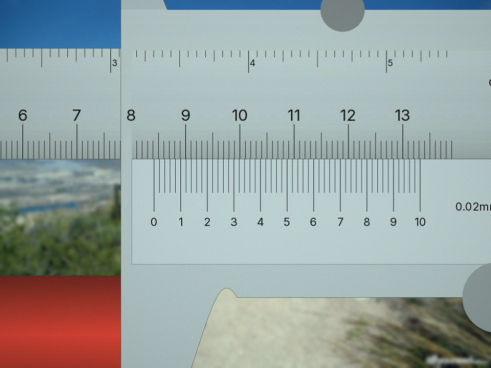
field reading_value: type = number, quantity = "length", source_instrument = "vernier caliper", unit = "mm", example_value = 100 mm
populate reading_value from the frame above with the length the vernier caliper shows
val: 84.2 mm
